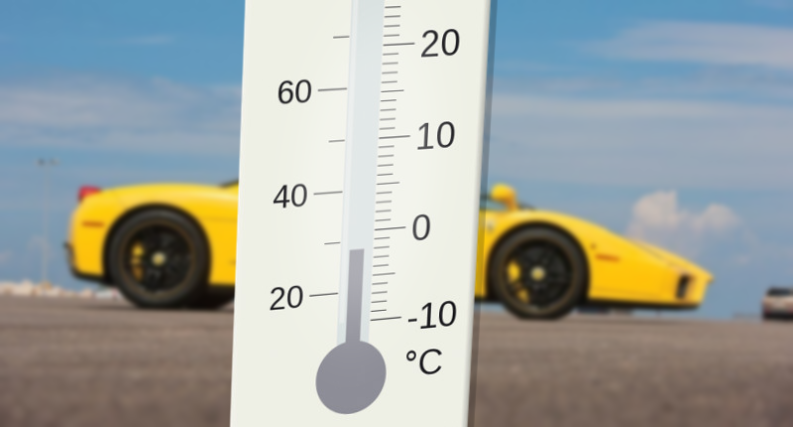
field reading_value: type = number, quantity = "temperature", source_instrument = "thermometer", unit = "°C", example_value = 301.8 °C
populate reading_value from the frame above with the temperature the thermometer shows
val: -2 °C
